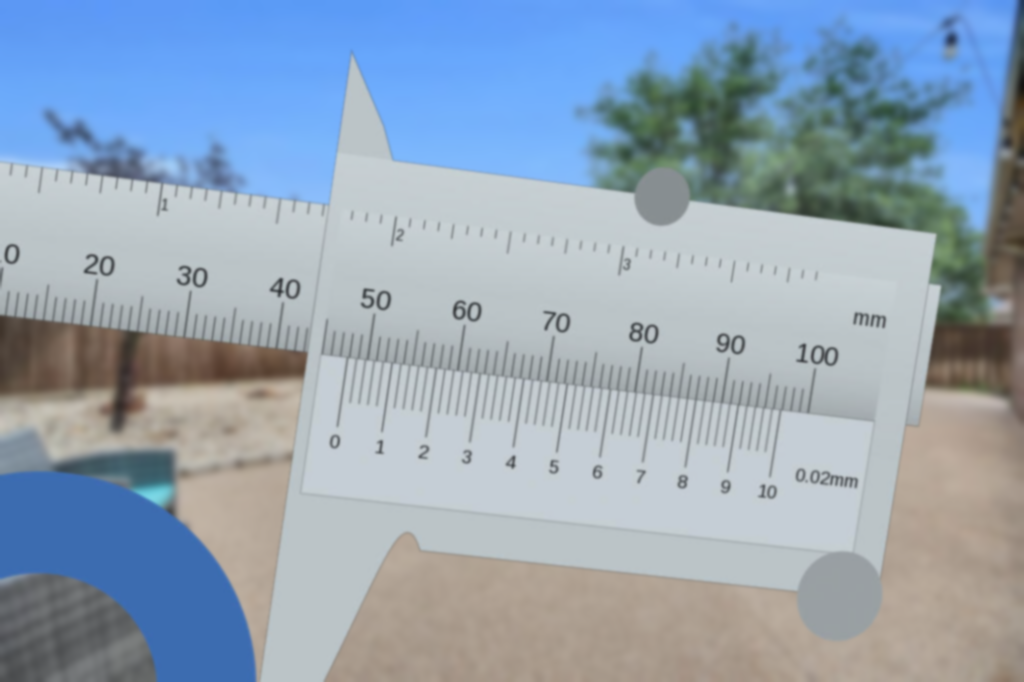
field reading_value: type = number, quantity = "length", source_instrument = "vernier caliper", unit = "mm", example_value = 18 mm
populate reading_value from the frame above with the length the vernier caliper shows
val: 47.8 mm
